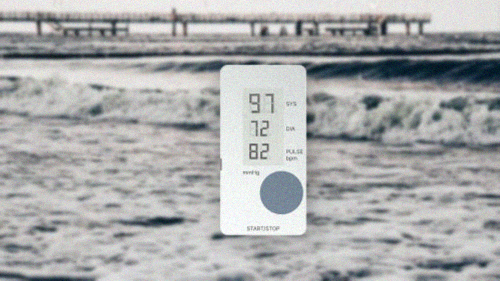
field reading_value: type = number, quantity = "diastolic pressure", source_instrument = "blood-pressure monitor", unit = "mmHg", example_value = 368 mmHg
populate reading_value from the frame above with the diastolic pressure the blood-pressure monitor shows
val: 72 mmHg
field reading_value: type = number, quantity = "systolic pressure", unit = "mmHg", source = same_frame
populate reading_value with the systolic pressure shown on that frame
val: 97 mmHg
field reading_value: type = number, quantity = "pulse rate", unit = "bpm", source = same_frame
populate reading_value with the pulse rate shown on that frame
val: 82 bpm
